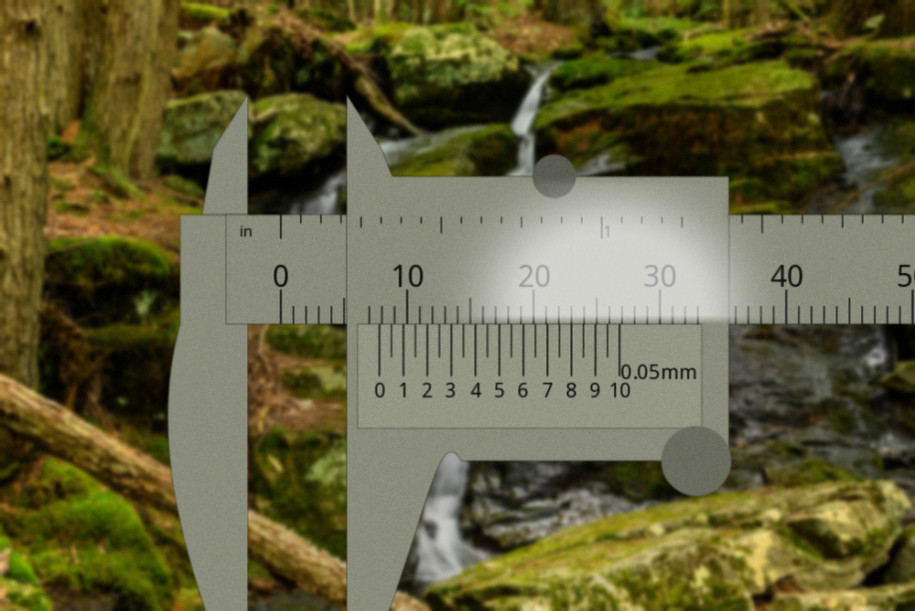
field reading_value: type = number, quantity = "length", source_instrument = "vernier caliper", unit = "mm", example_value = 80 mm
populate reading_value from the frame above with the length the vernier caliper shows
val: 7.8 mm
